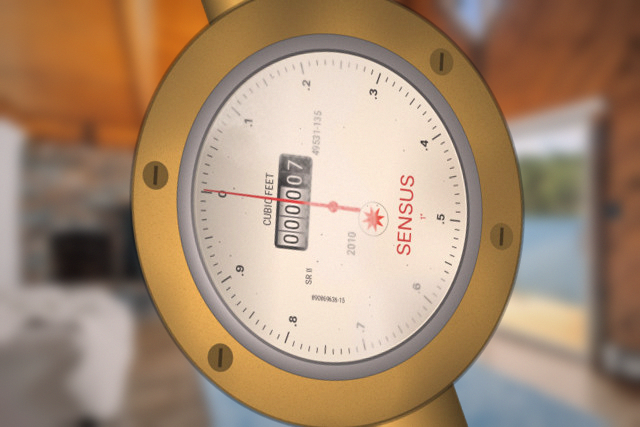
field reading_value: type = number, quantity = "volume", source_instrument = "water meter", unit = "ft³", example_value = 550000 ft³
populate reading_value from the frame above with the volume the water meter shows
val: 7.00 ft³
